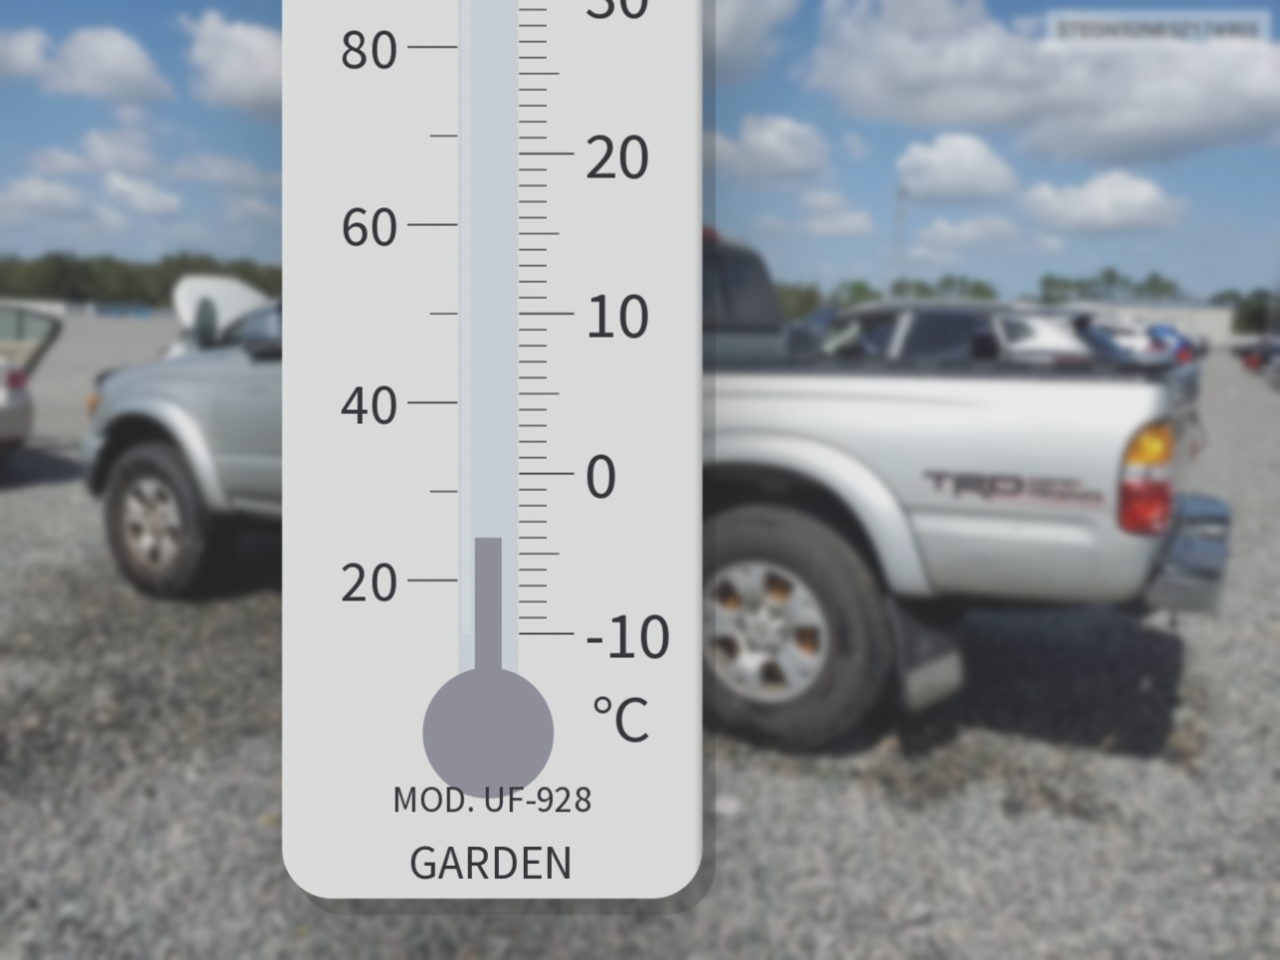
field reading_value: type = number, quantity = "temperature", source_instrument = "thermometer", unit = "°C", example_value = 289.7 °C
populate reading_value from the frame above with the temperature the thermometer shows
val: -4 °C
